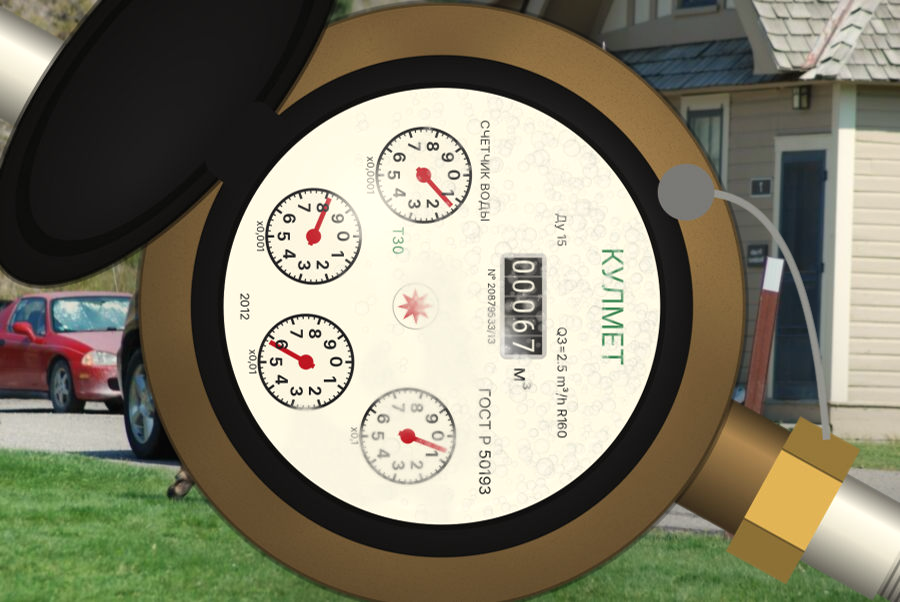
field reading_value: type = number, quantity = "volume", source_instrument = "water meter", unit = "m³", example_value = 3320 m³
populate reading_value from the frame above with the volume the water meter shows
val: 67.0581 m³
